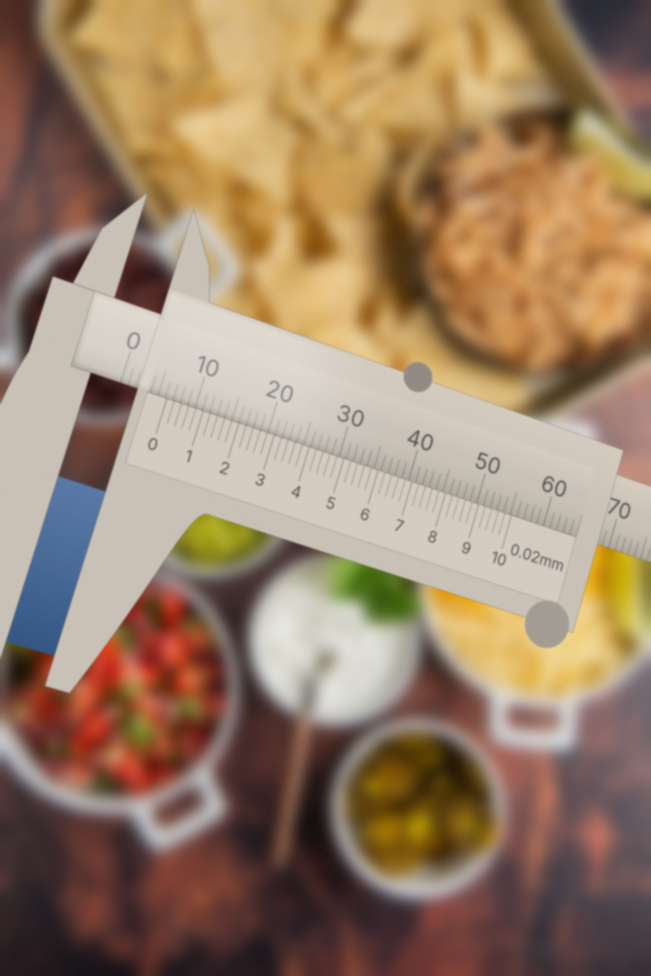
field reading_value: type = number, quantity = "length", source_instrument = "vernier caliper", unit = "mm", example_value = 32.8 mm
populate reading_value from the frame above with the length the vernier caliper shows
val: 6.2 mm
